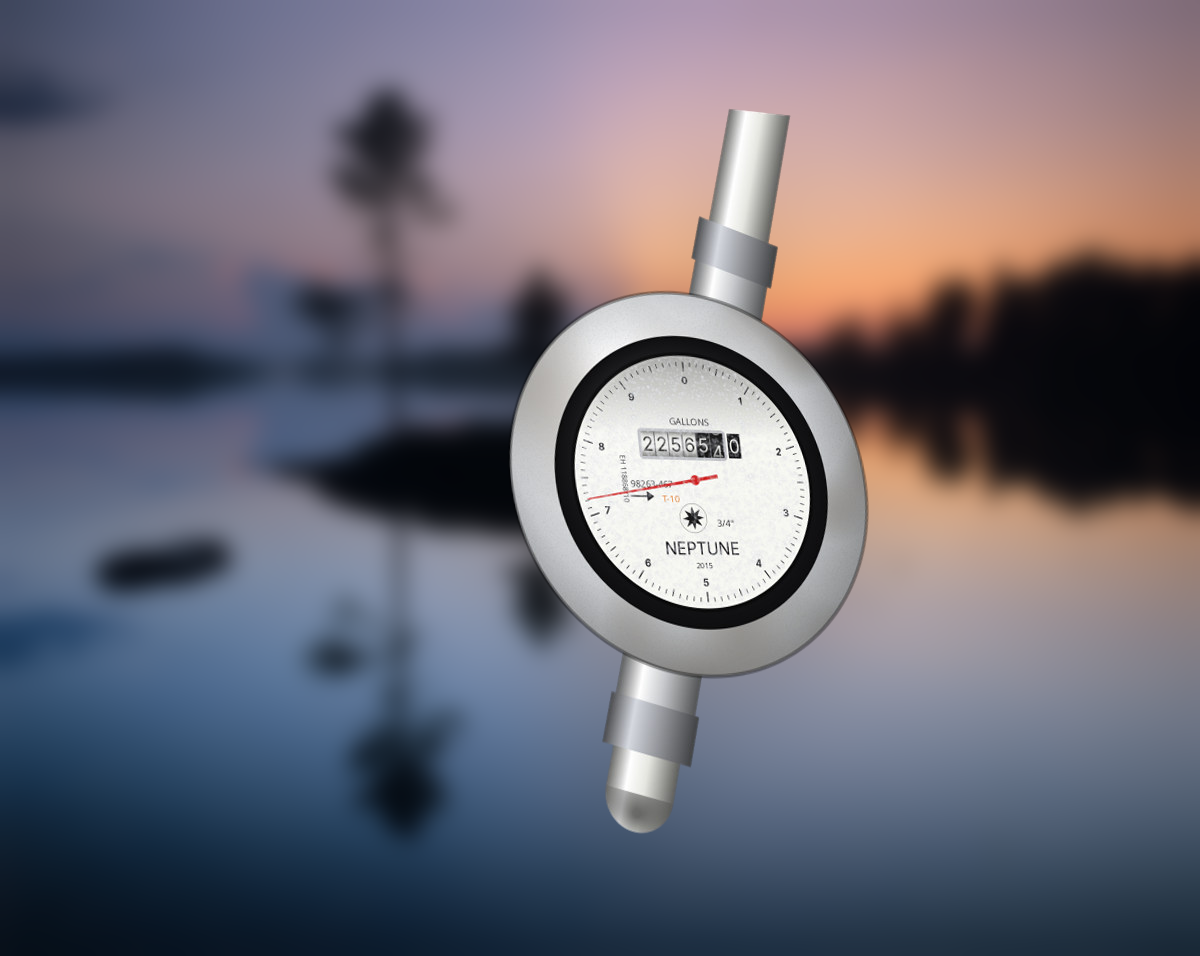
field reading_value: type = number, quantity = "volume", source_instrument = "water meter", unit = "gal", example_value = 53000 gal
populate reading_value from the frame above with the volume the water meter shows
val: 2256537.2 gal
